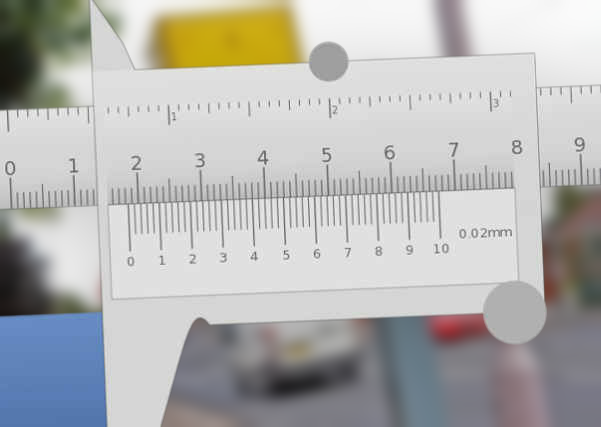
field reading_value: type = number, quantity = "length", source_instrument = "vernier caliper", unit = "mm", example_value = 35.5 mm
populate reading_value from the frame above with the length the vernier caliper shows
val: 18.4 mm
